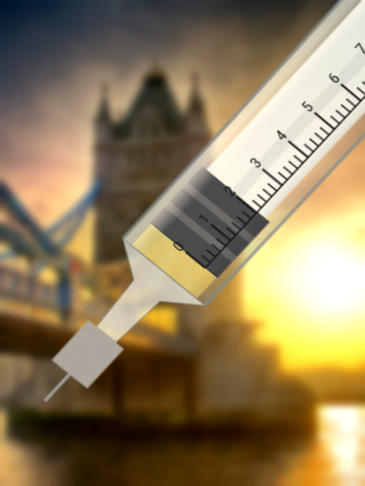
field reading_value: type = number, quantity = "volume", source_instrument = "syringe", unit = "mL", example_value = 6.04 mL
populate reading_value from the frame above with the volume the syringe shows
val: 0 mL
